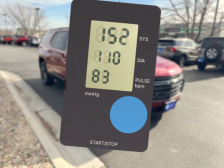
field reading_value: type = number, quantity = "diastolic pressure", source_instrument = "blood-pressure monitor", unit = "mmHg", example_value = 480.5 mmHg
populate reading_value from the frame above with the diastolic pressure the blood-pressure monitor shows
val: 110 mmHg
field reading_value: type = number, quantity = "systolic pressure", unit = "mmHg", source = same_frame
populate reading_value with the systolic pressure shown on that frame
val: 152 mmHg
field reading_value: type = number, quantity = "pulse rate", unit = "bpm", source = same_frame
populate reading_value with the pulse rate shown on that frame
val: 83 bpm
